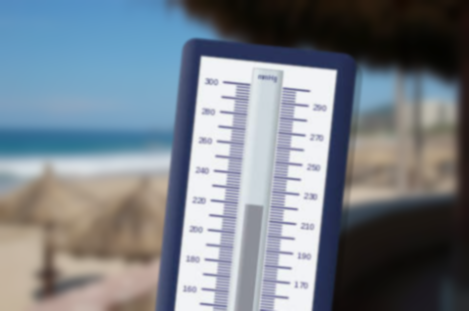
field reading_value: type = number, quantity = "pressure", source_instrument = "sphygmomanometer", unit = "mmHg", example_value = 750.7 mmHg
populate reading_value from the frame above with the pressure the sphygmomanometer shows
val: 220 mmHg
